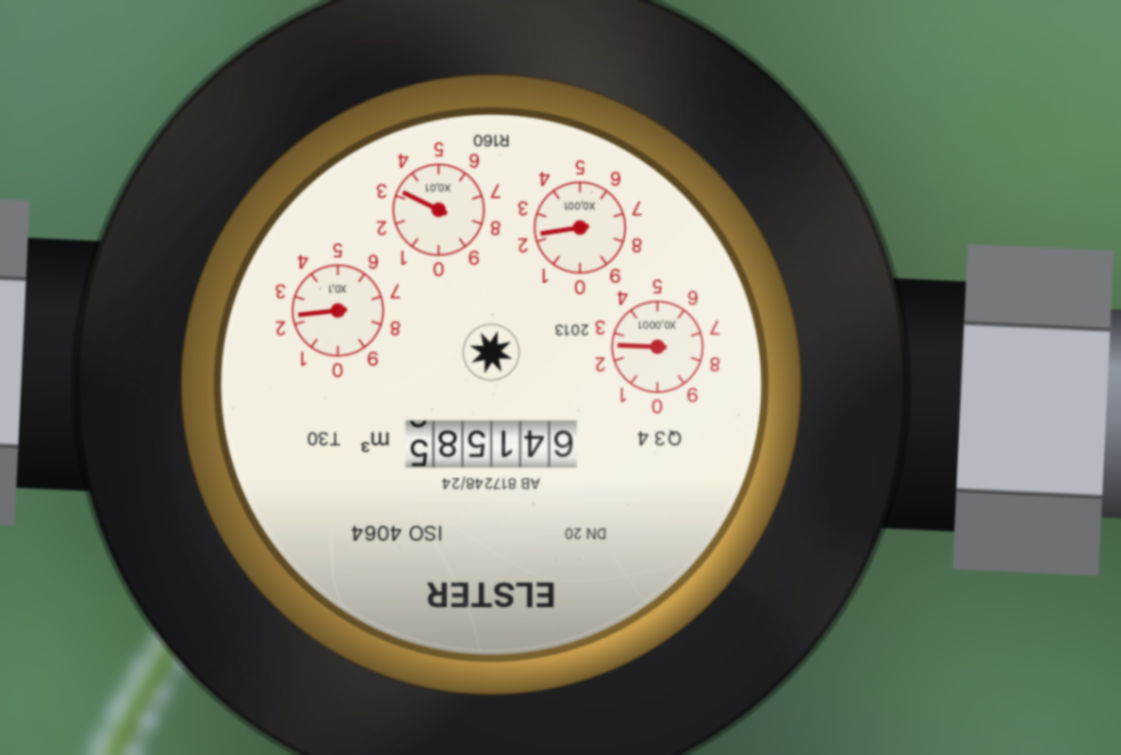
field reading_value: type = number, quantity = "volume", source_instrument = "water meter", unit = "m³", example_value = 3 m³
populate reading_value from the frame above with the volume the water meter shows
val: 641585.2322 m³
